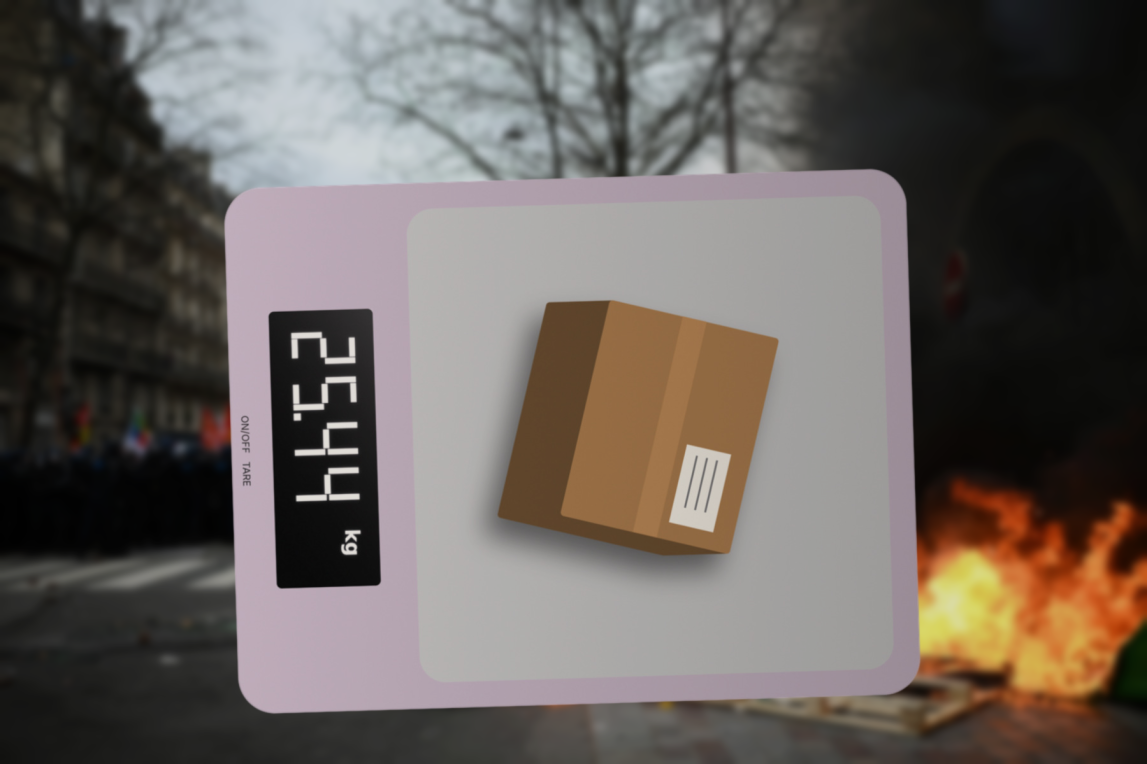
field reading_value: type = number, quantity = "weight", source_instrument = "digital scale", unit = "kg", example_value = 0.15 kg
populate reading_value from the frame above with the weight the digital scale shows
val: 25.44 kg
